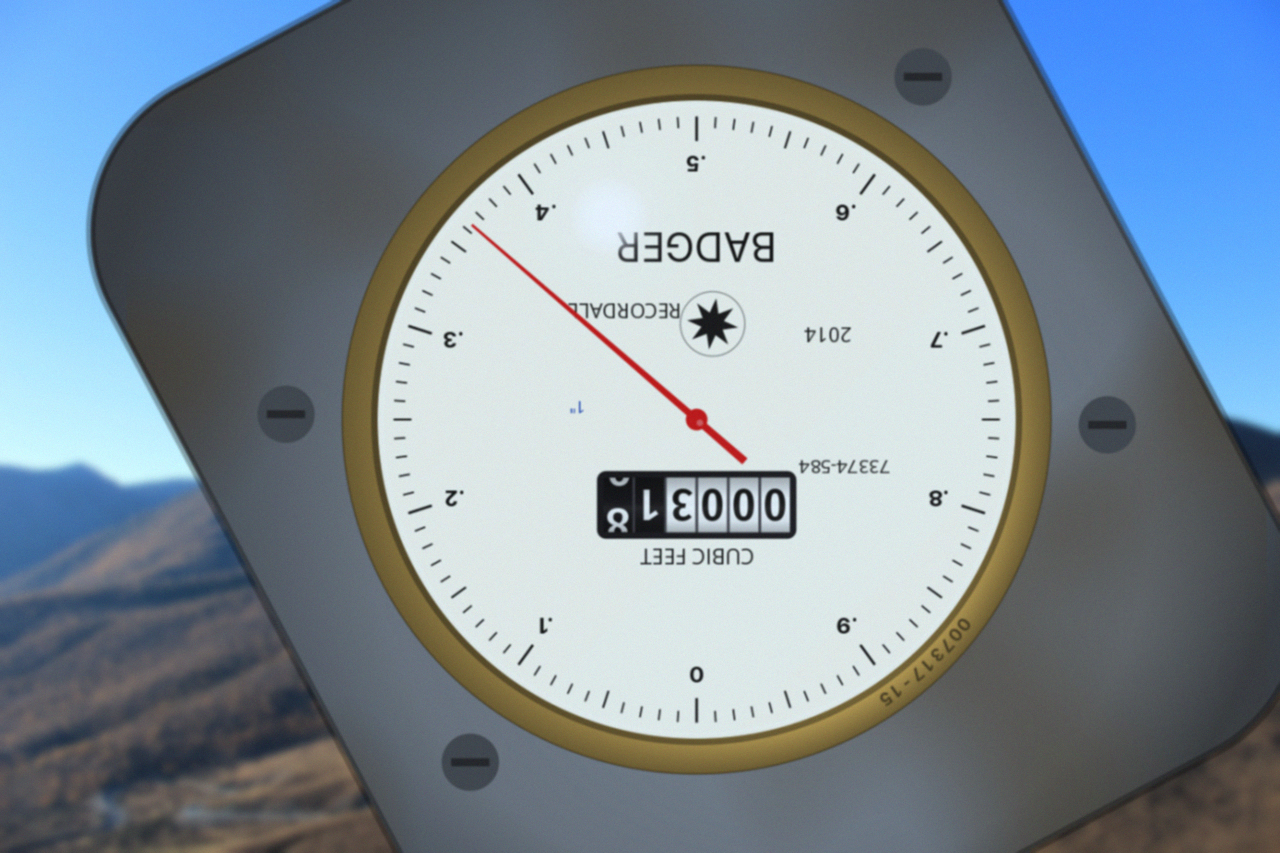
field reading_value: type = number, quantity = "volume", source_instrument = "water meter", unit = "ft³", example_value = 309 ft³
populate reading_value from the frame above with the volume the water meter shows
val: 318.36 ft³
